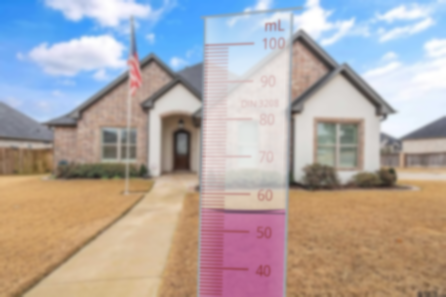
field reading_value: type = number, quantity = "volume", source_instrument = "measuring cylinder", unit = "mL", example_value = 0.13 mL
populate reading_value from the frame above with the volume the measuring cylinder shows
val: 55 mL
